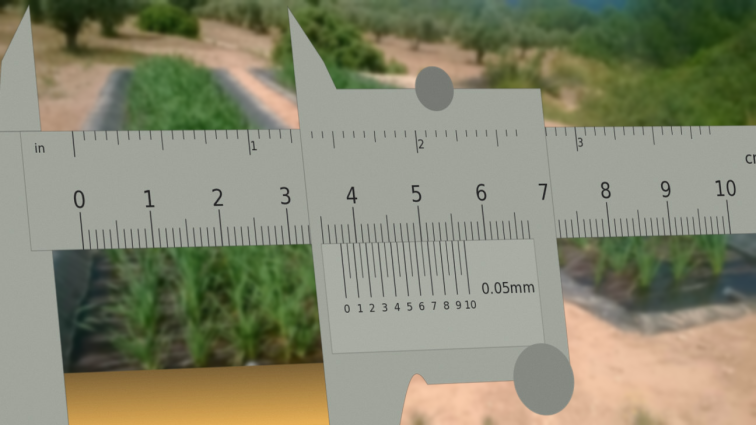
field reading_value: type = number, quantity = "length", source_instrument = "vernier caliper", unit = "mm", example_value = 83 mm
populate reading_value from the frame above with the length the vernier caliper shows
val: 37.6 mm
